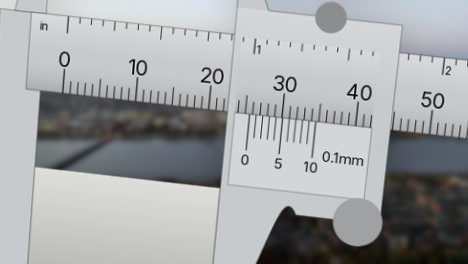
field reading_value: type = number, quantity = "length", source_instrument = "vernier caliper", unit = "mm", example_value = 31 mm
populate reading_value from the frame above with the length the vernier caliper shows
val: 25.6 mm
